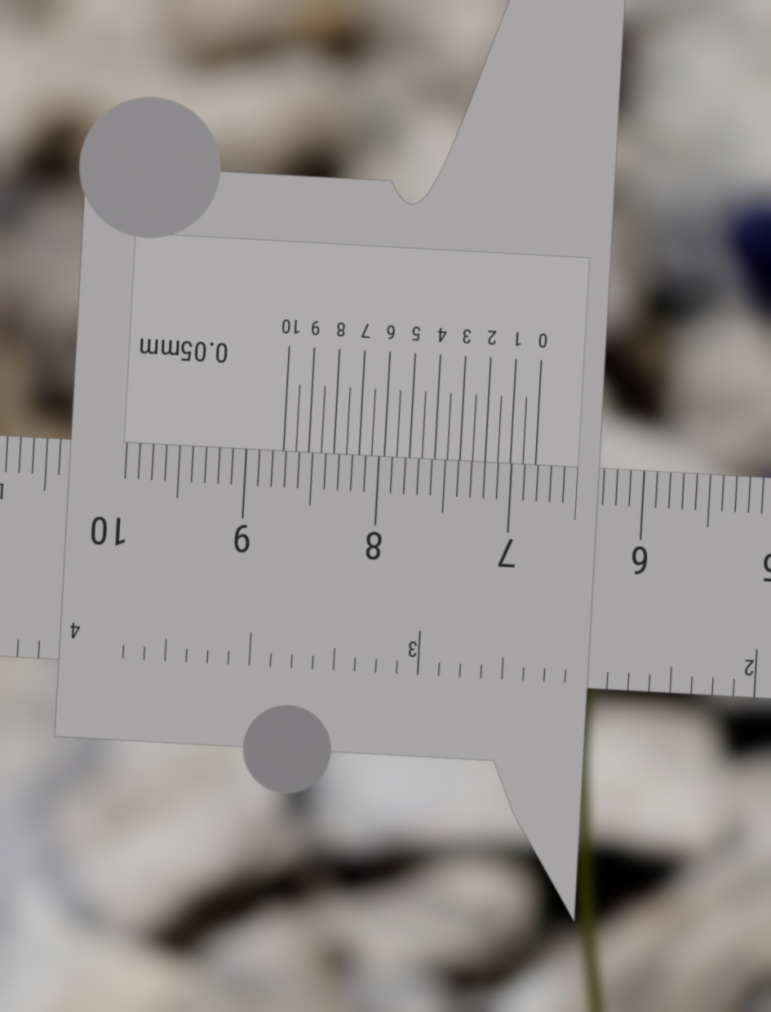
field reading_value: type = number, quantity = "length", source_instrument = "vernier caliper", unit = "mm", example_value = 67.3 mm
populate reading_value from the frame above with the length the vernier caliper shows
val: 68.2 mm
